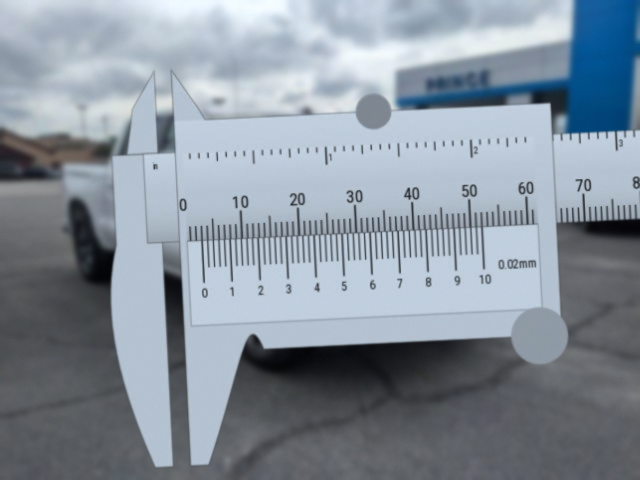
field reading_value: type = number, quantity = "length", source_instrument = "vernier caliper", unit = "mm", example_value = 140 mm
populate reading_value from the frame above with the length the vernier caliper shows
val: 3.0 mm
